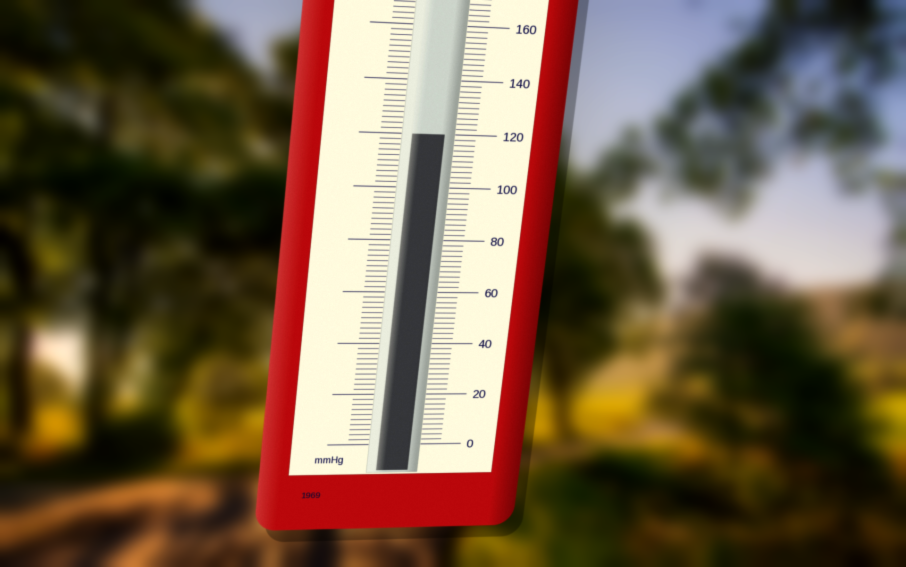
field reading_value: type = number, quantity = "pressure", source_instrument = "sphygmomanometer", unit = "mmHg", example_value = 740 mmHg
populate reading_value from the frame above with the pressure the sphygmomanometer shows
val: 120 mmHg
